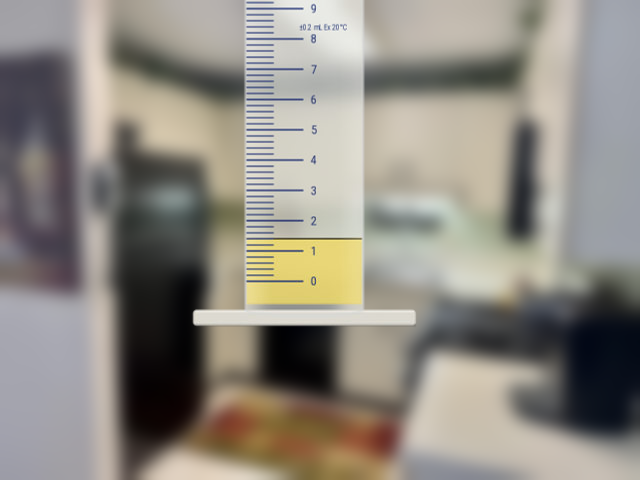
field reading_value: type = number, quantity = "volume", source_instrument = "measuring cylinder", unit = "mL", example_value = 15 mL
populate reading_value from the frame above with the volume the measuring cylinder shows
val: 1.4 mL
